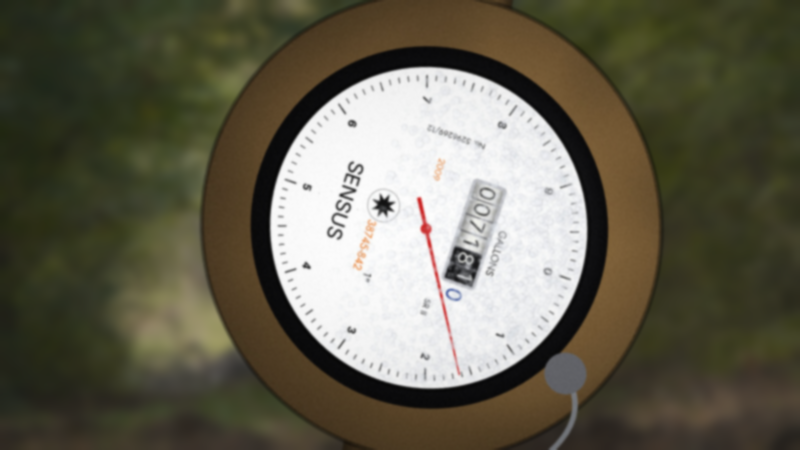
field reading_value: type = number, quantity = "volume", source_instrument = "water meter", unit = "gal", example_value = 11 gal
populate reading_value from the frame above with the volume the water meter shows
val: 71811.6 gal
